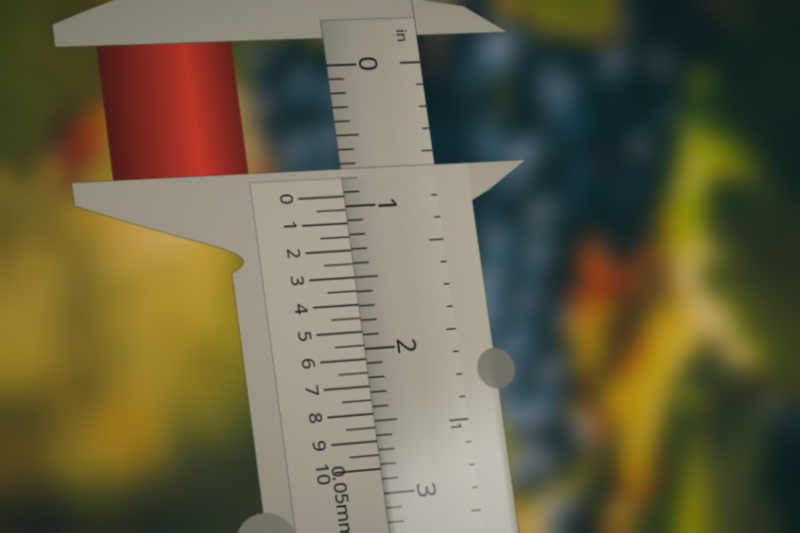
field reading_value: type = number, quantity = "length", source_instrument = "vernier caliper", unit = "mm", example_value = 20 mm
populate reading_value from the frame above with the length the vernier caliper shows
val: 9.3 mm
